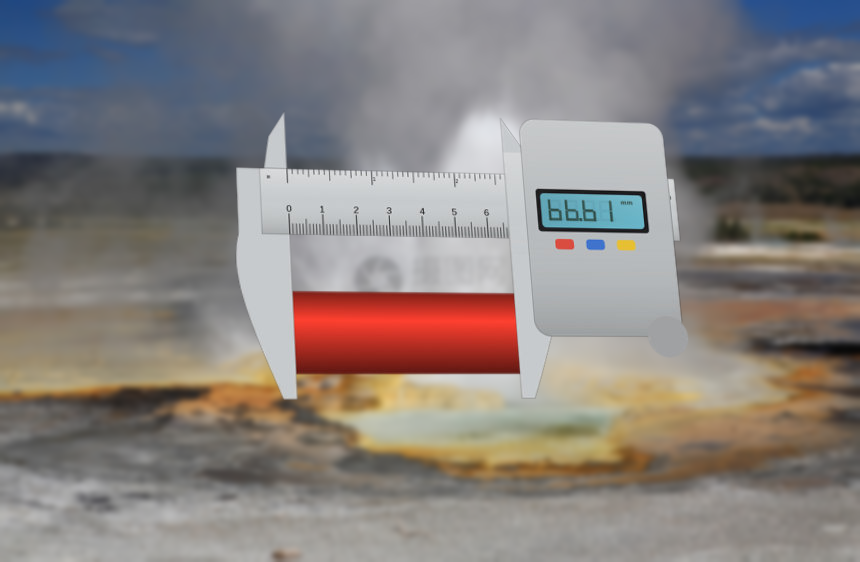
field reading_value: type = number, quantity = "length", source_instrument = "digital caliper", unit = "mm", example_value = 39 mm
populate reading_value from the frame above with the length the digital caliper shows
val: 66.61 mm
